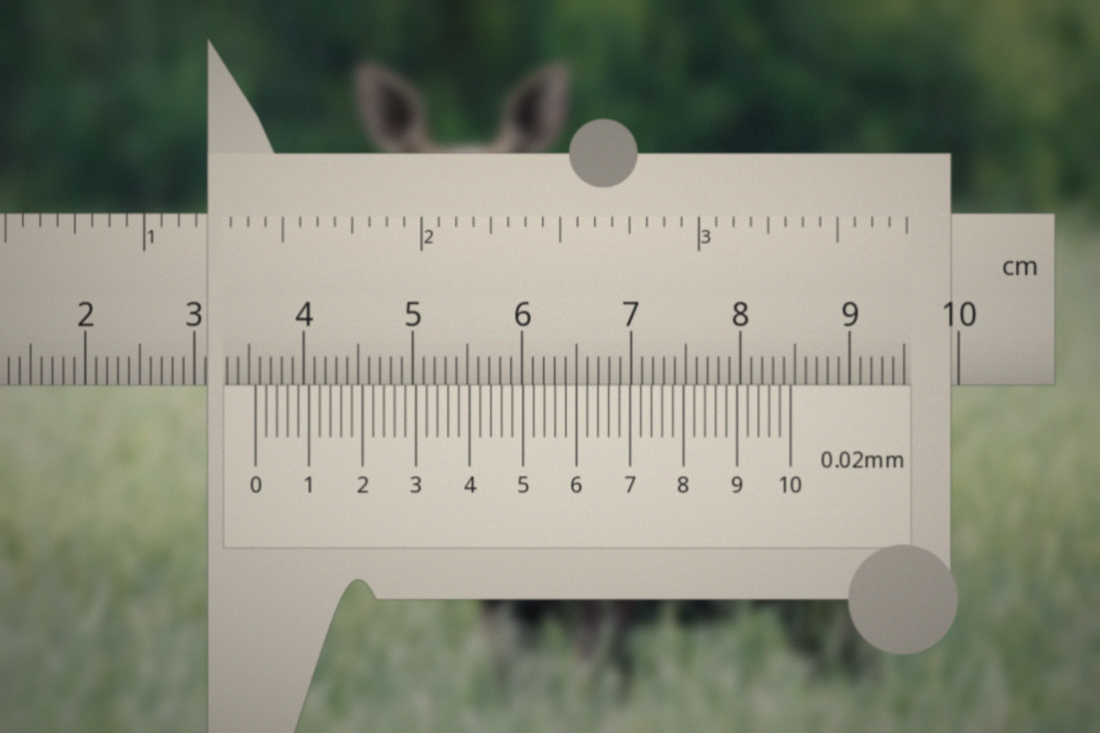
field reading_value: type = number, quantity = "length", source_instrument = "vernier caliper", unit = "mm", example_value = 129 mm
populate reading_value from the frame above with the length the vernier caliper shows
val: 35.6 mm
